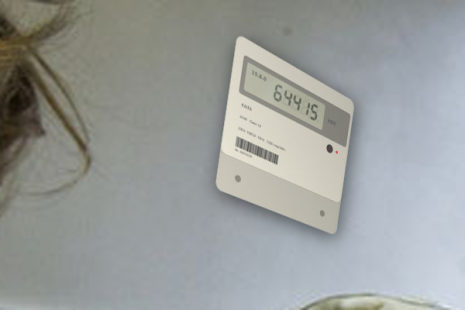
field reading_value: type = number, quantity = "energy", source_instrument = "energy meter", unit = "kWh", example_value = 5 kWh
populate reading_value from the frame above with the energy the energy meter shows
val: 64415 kWh
